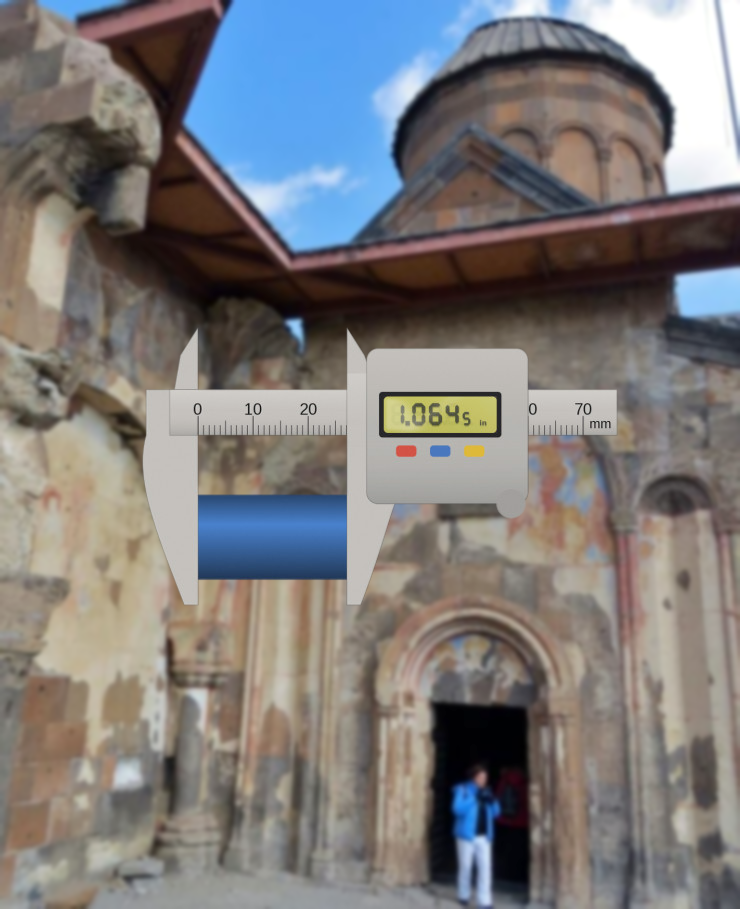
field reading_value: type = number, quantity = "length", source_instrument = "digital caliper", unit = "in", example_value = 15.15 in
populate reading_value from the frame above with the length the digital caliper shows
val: 1.0645 in
